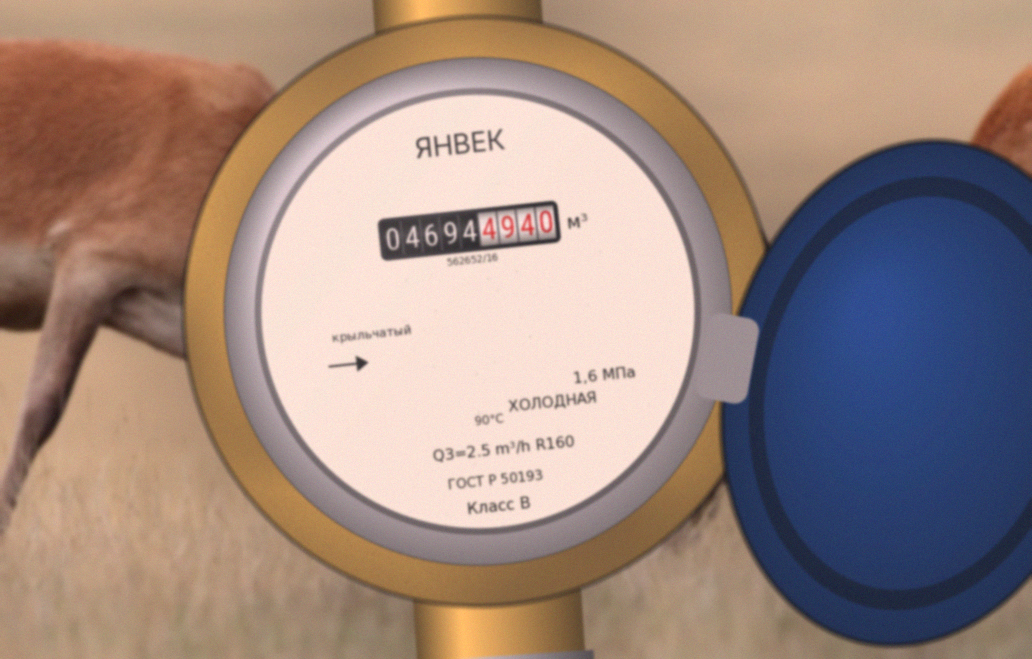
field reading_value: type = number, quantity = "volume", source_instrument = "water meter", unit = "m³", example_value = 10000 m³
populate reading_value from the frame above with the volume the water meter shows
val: 4694.4940 m³
